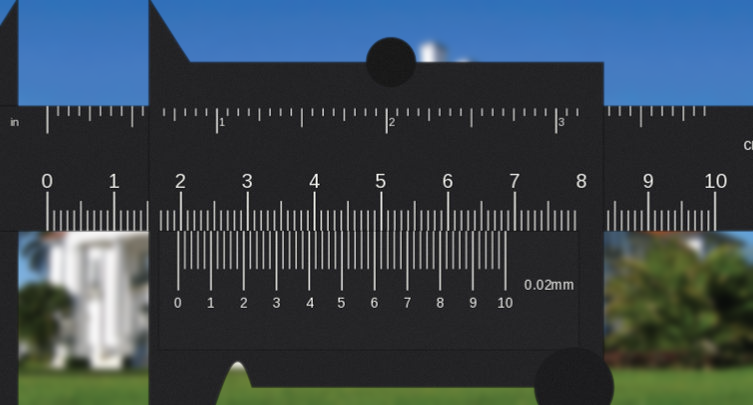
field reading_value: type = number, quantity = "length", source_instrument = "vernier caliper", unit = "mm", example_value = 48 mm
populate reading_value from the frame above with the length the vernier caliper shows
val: 19.6 mm
